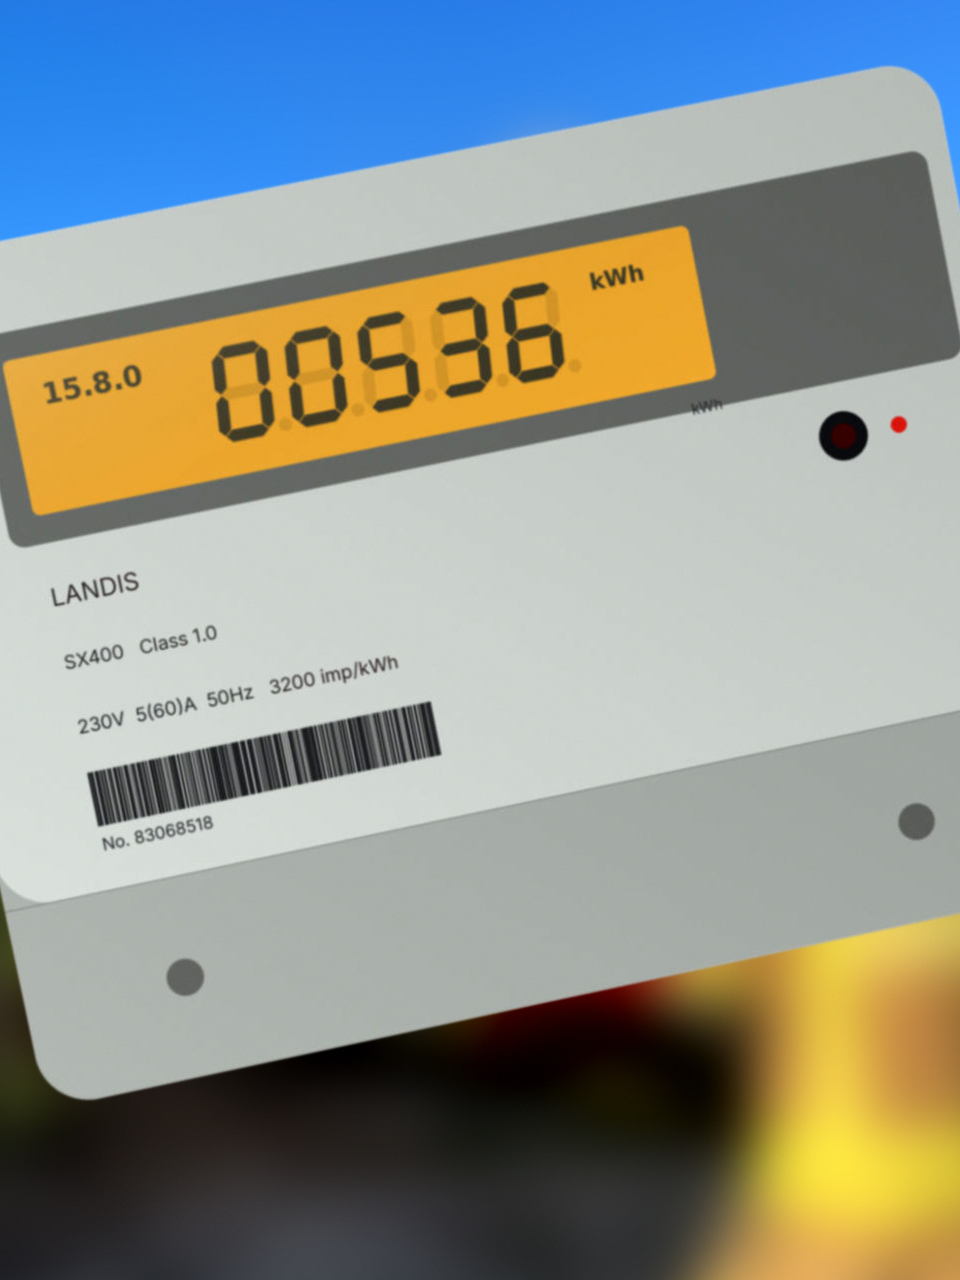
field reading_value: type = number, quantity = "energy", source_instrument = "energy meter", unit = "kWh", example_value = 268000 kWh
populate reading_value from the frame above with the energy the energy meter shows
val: 536 kWh
